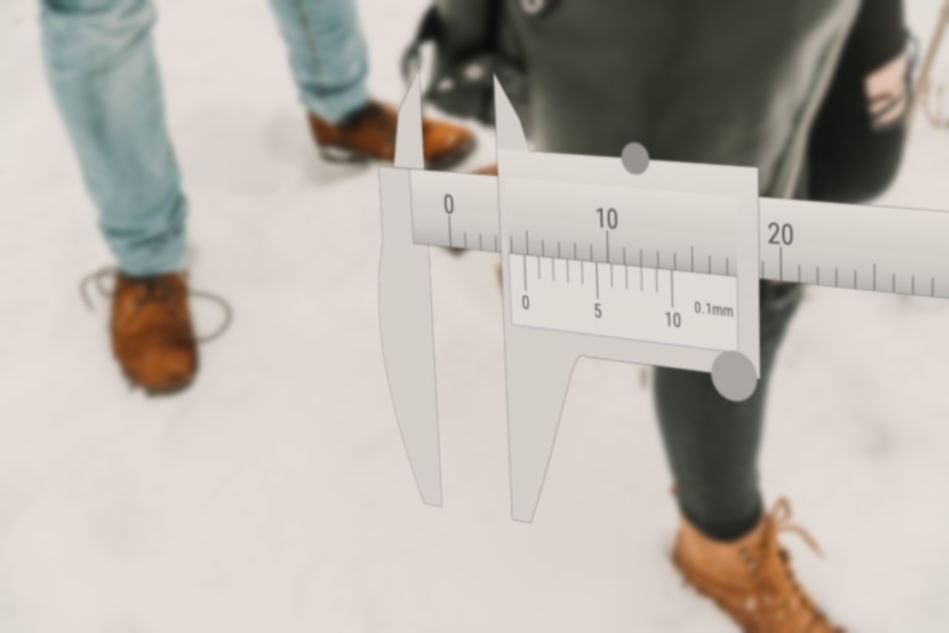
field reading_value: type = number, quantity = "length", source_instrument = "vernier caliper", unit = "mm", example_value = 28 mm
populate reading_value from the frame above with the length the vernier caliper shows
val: 4.8 mm
